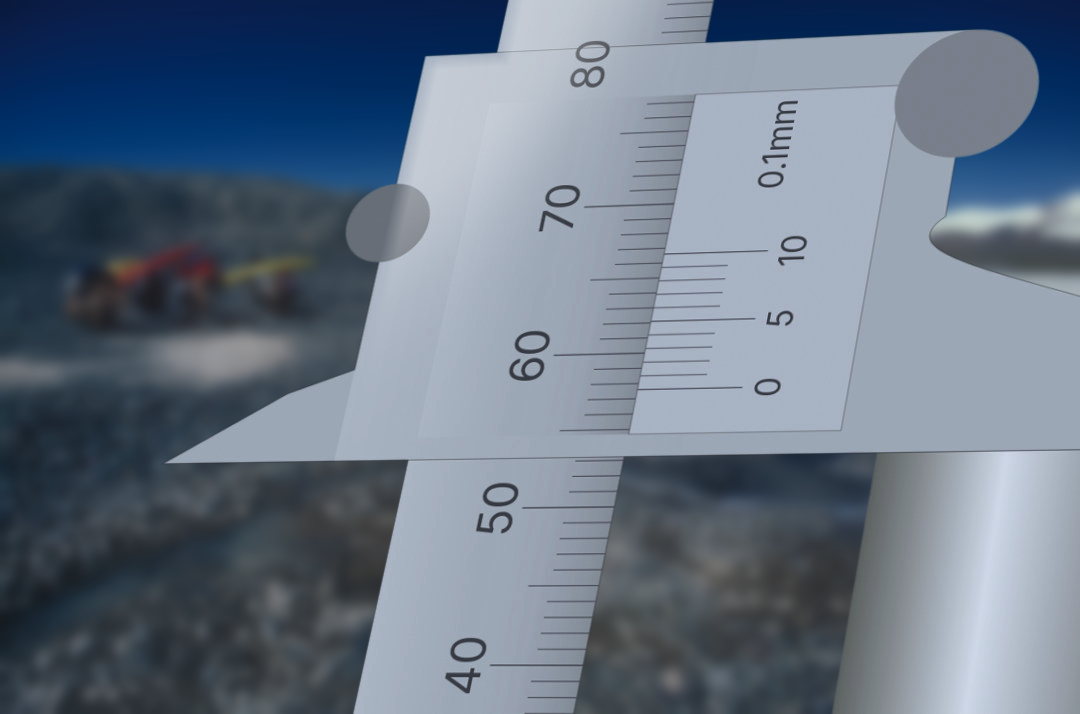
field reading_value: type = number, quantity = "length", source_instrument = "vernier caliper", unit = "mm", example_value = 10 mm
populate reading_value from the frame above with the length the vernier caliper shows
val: 57.6 mm
